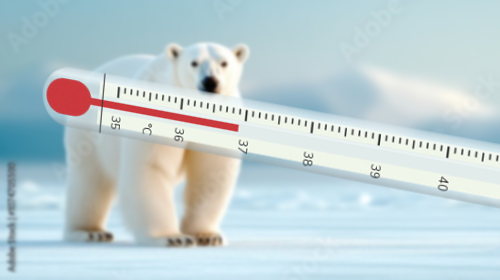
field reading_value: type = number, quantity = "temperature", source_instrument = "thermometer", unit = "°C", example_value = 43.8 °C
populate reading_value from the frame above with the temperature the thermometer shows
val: 36.9 °C
